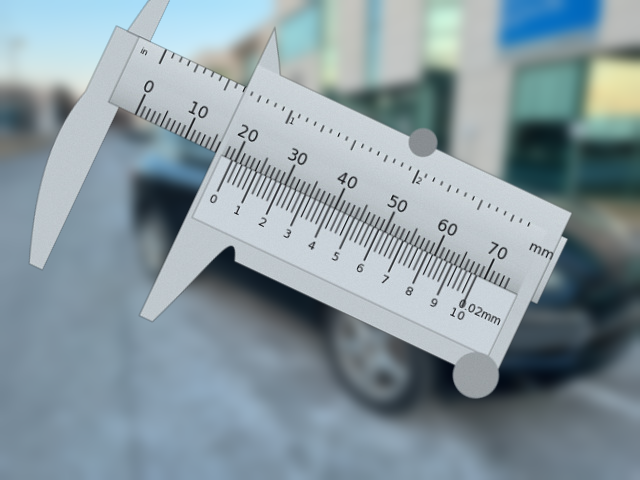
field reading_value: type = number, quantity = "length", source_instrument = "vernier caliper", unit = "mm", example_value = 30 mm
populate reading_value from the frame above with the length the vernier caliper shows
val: 19.4 mm
